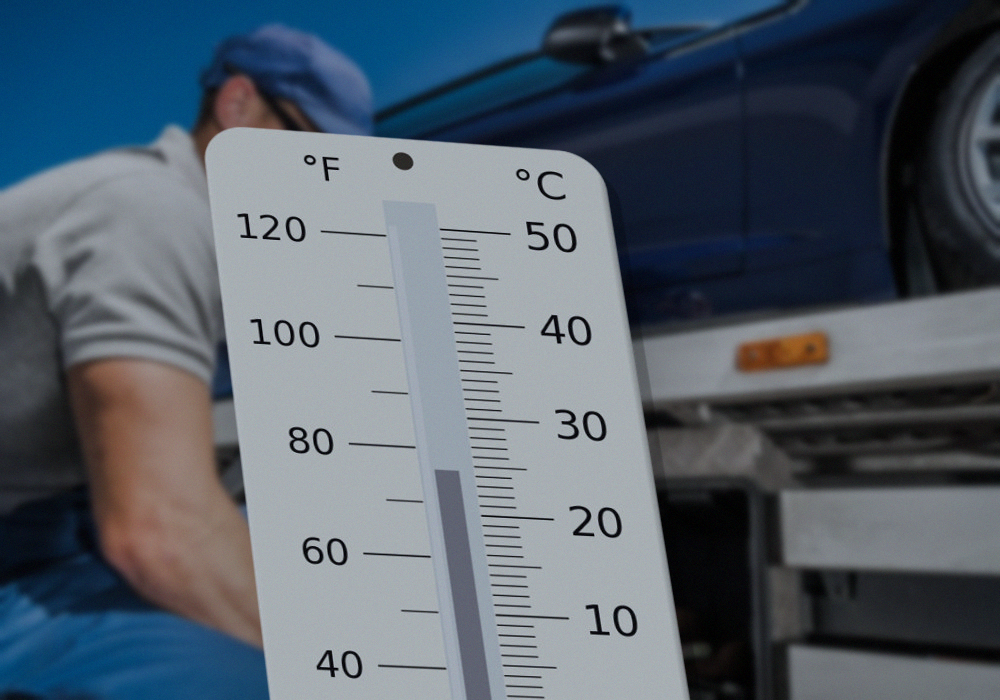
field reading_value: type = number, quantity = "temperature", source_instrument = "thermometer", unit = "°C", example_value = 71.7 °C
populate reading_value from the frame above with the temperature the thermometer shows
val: 24.5 °C
